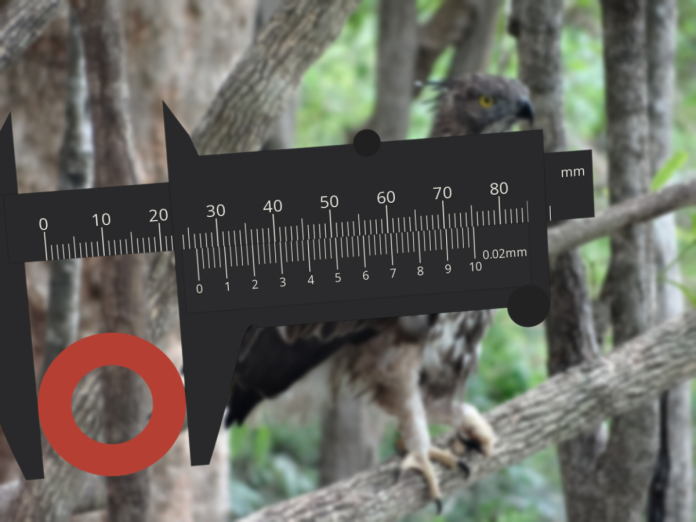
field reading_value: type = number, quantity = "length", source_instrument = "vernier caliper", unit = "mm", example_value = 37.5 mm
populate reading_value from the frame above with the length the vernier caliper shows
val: 26.2 mm
